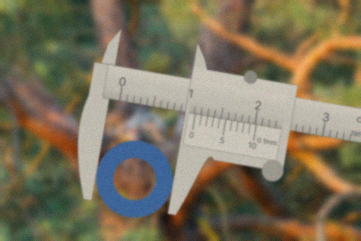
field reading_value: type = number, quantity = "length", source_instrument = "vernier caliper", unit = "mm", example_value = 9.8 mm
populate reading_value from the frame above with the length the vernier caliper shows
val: 11.2 mm
